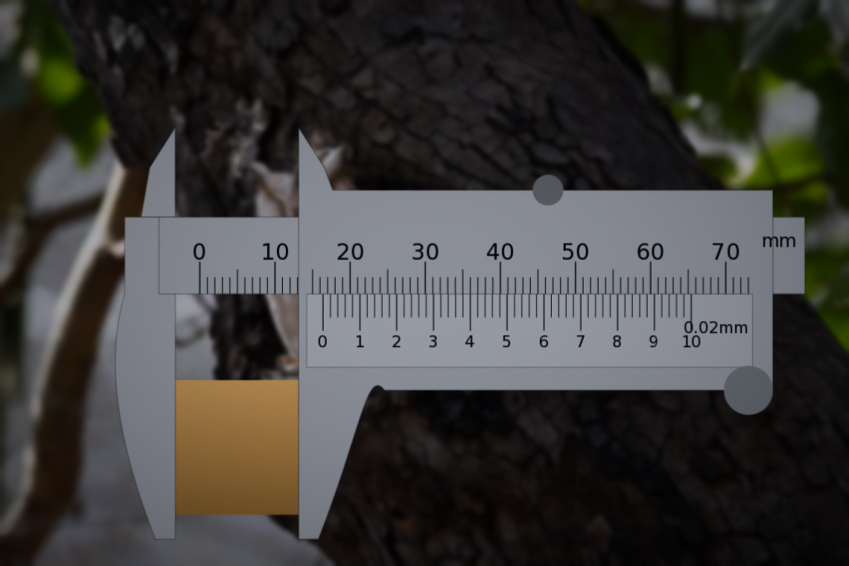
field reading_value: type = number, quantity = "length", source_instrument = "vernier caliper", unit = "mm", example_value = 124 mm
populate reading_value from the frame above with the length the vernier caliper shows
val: 16.4 mm
